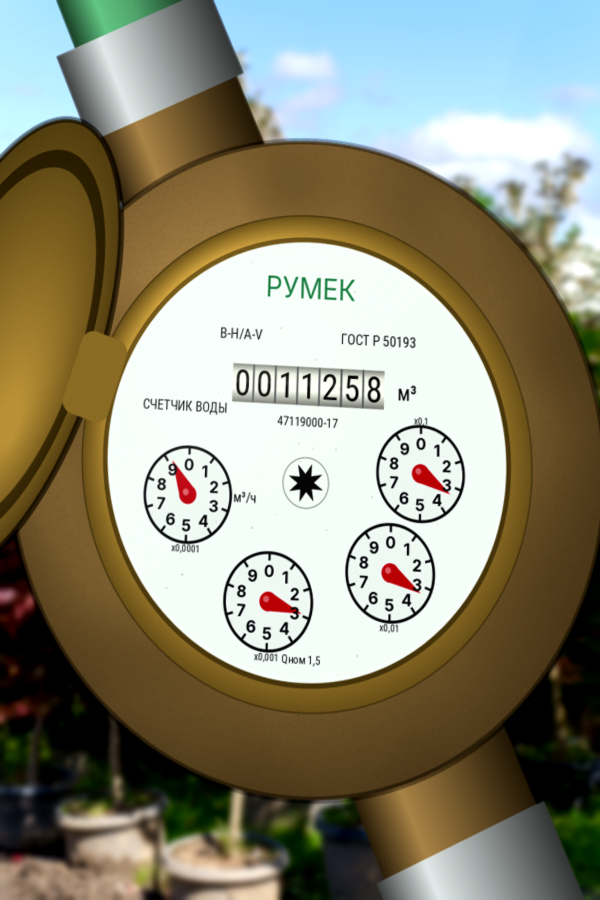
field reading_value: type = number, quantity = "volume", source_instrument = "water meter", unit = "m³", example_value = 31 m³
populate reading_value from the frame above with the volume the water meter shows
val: 11258.3329 m³
